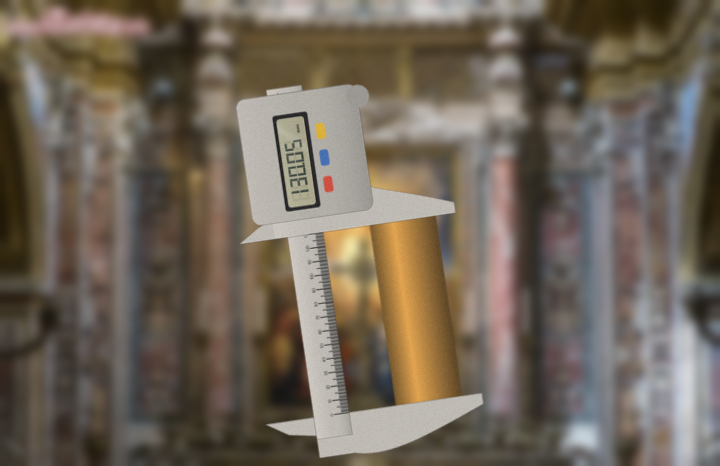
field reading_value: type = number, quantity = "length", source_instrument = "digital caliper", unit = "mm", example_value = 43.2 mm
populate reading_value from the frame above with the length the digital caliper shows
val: 130.05 mm
